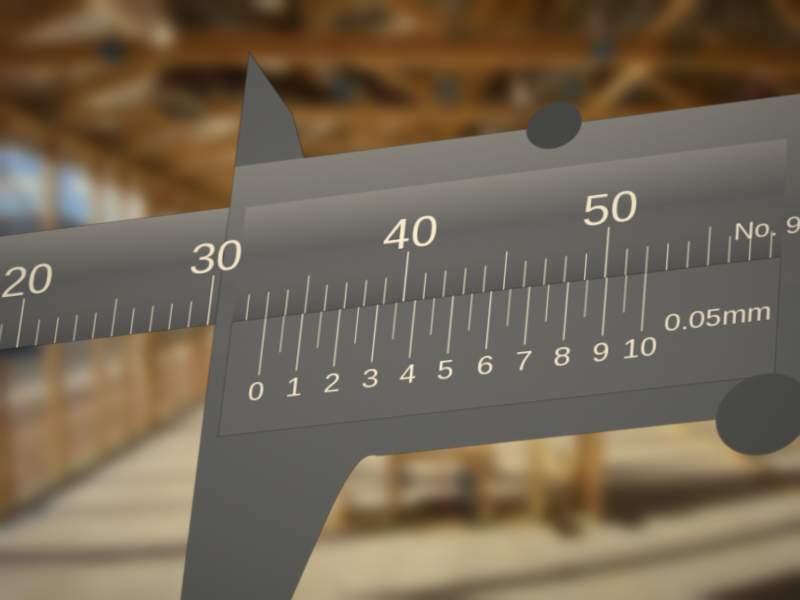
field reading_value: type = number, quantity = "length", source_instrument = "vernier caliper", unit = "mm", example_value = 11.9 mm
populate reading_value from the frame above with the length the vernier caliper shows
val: 33.0 mm
